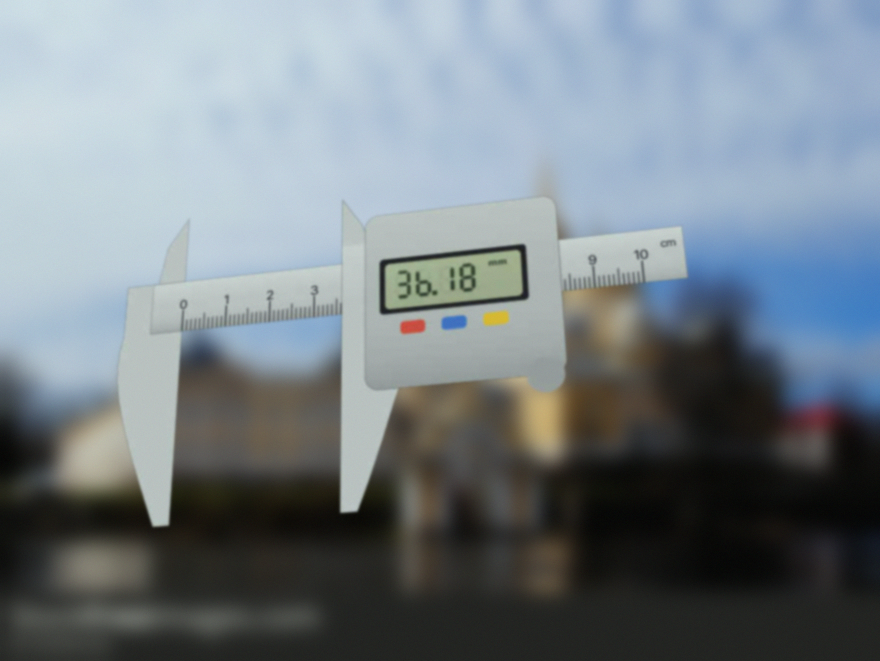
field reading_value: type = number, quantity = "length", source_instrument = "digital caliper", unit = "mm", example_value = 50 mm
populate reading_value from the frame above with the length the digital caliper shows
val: 36.18 mm
